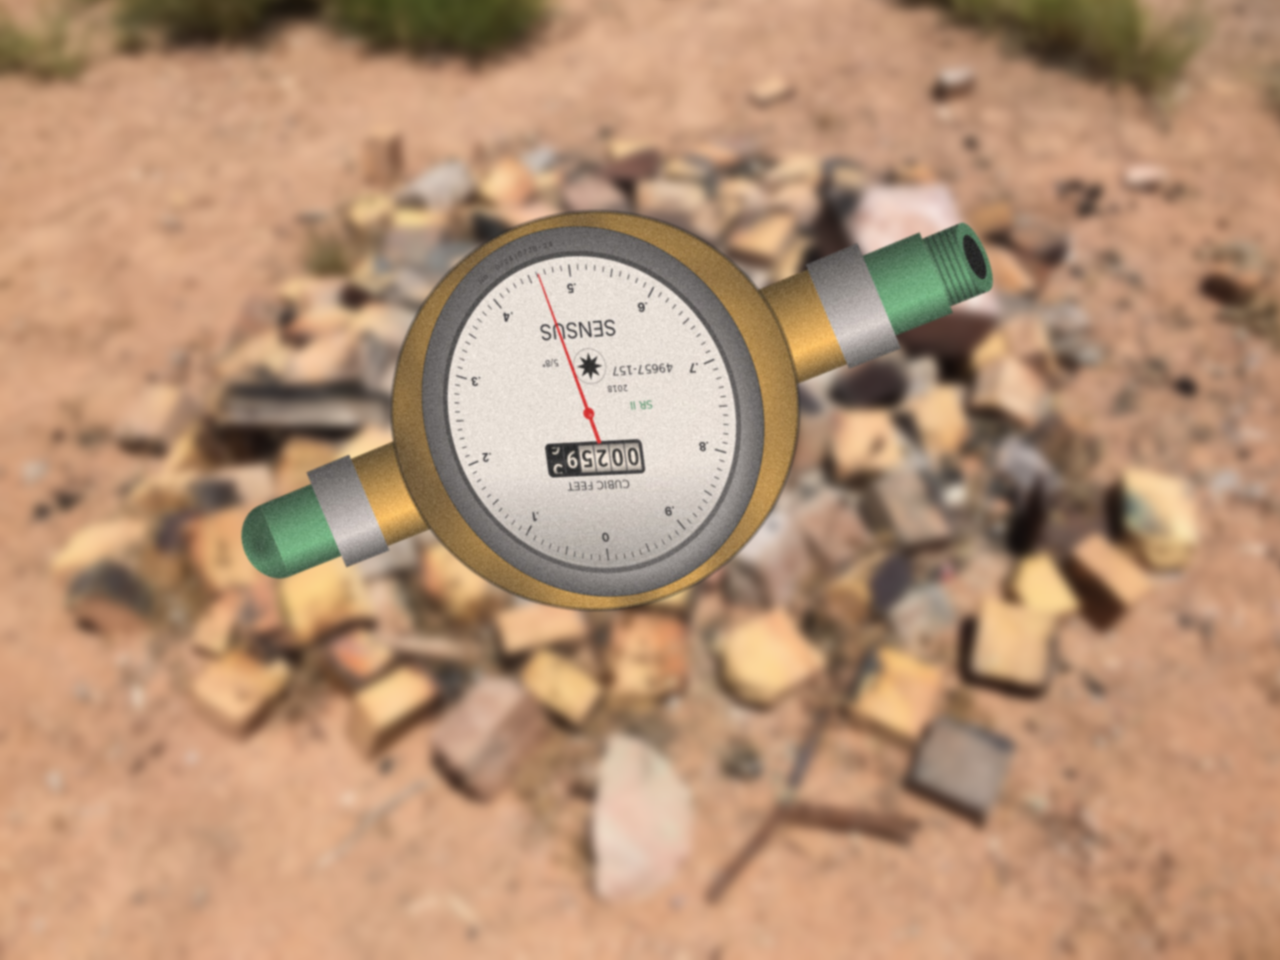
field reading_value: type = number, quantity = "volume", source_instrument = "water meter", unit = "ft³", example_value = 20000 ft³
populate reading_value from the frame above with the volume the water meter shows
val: 2595.46 ft³
